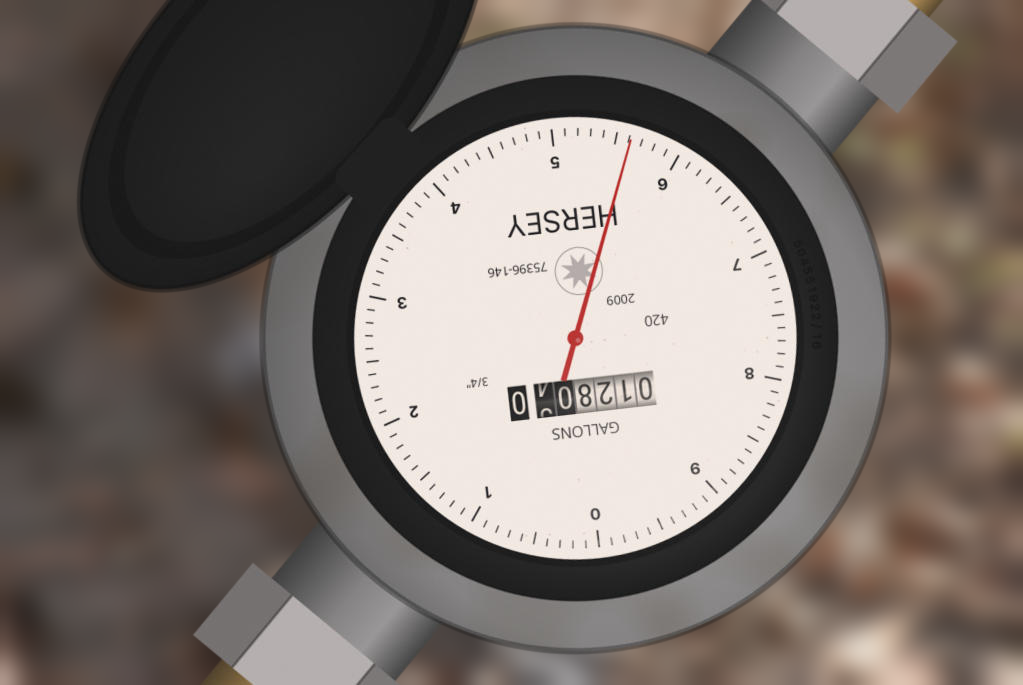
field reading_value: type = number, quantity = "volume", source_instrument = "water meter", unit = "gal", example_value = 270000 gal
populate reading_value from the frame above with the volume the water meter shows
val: 128035.6 gal
